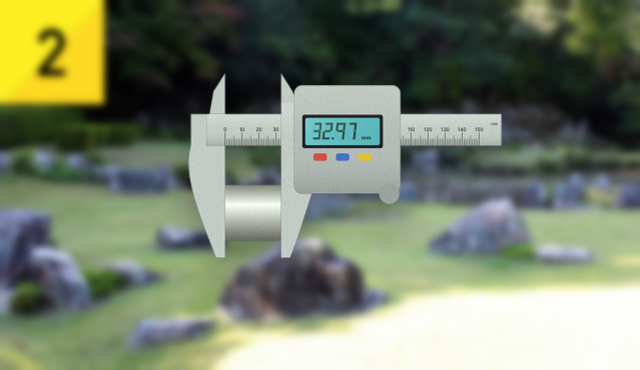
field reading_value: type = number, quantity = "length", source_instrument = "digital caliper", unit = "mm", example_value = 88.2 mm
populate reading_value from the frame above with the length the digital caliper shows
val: 32.97 mm
